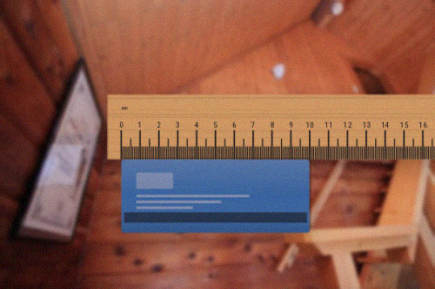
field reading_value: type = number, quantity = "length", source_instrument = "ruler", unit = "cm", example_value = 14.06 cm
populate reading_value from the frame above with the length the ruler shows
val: 10 cm
